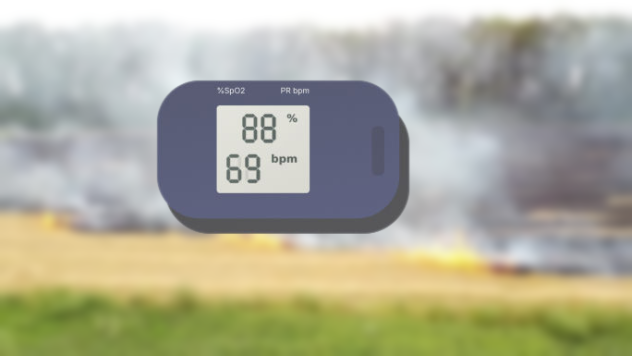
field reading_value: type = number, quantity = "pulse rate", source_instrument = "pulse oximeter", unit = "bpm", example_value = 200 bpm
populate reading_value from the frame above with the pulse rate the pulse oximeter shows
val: 69 bpm
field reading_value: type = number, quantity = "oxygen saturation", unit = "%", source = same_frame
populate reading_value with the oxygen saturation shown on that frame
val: 88 %
